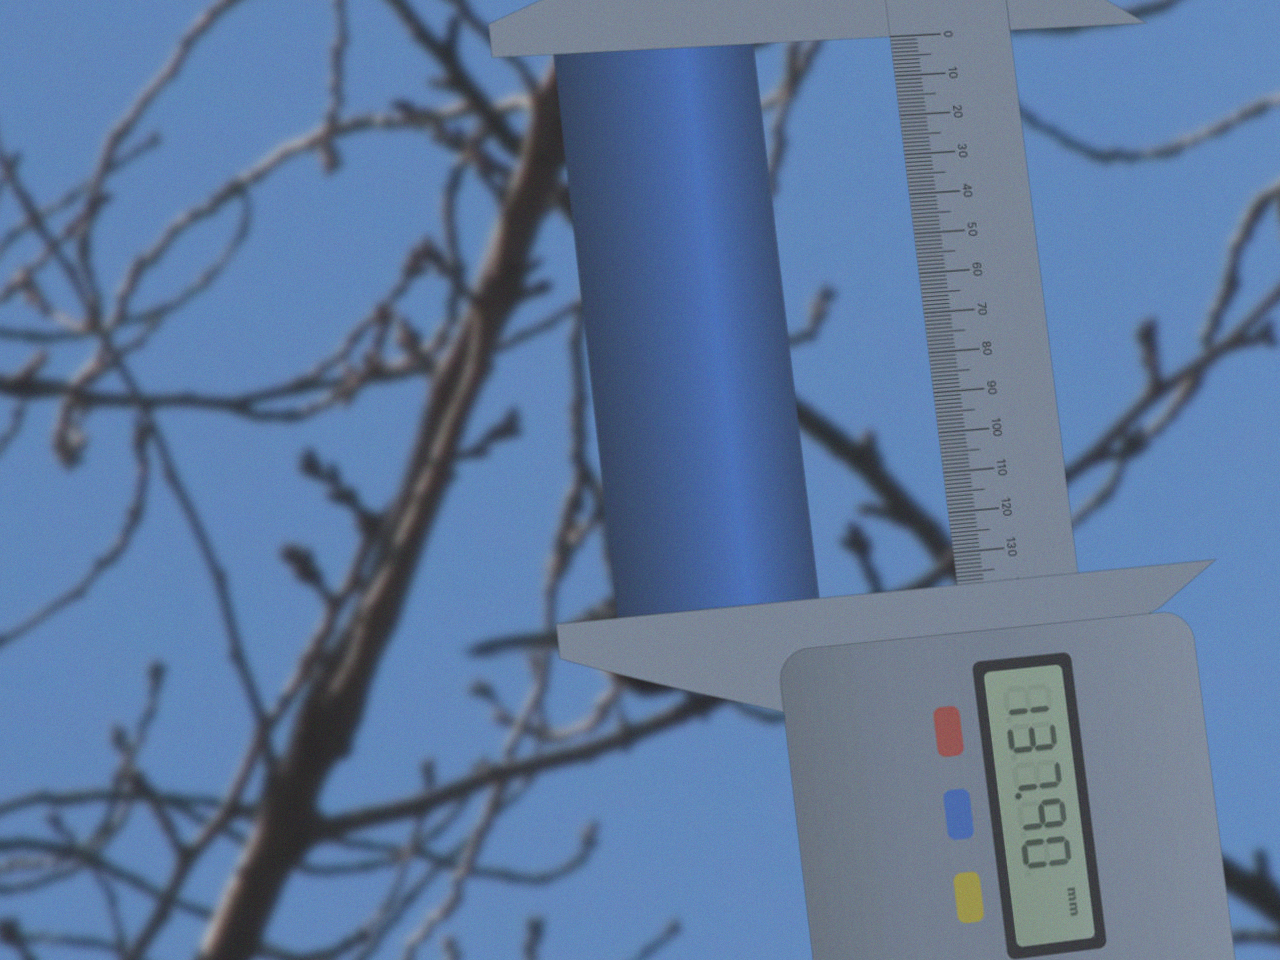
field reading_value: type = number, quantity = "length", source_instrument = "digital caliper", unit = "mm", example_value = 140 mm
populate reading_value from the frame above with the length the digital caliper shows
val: 137.90 mm
